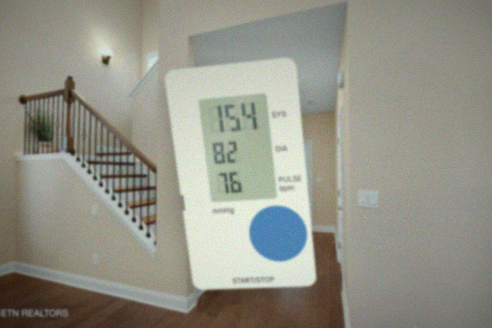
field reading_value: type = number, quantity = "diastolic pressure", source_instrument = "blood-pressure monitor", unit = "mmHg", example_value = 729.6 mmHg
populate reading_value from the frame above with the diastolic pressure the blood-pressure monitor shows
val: 82 mmHg
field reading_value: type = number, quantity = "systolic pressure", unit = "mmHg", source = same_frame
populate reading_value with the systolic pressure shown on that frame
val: 154 mmHg
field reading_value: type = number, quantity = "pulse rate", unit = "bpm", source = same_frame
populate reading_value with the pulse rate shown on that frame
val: 76 bpm
